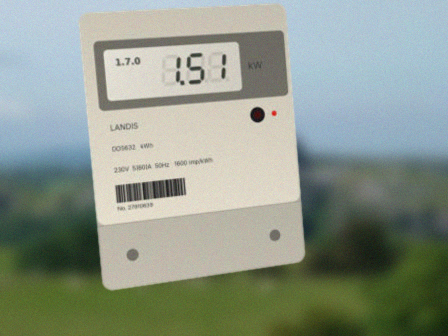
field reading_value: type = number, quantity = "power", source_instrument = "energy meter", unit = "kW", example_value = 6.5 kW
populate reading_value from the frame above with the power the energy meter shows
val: 1.51 kW
